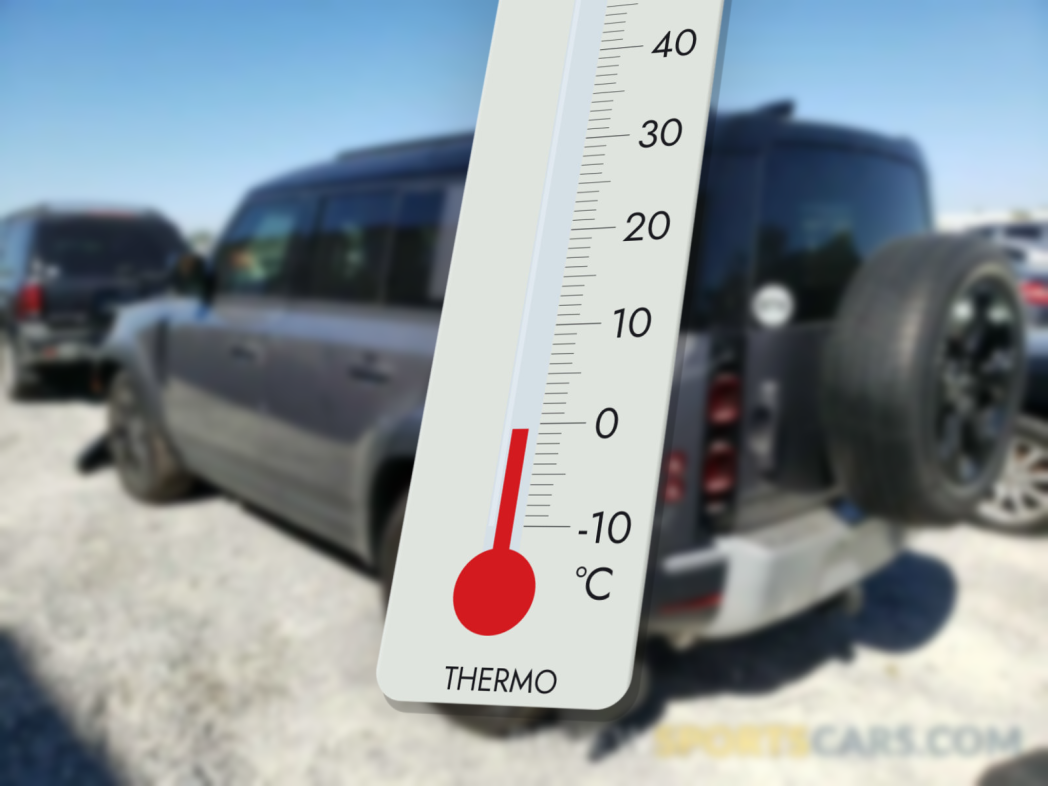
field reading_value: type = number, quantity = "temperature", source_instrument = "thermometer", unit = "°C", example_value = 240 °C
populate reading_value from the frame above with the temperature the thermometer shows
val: -0.5 °C
